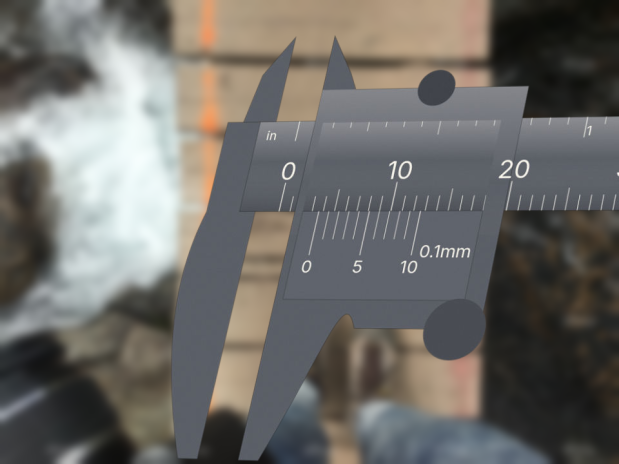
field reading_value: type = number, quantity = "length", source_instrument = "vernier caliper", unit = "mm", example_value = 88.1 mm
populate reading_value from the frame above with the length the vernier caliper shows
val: 3.6 mm
